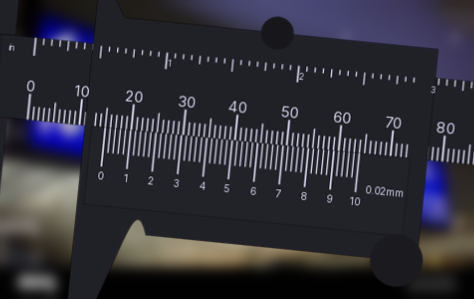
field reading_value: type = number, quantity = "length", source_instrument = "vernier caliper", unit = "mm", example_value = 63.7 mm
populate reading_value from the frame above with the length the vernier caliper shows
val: 15.0 mm
